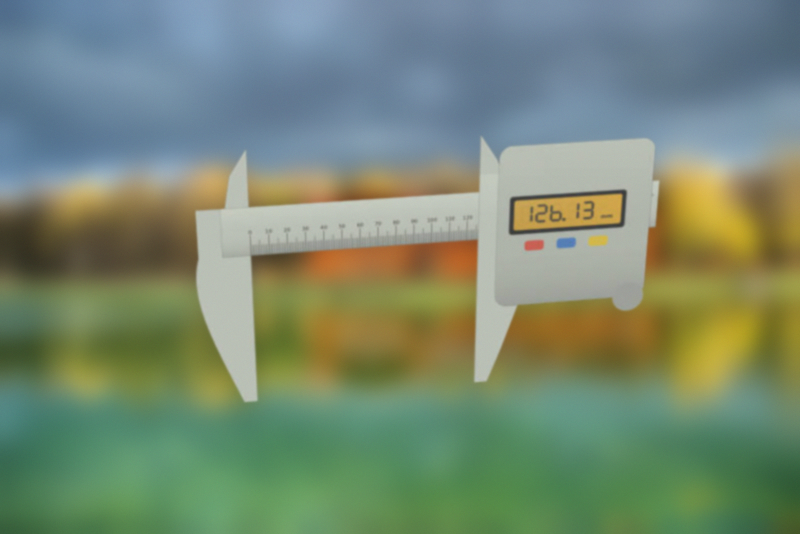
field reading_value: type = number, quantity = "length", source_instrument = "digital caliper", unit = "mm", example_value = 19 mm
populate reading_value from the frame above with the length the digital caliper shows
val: 126.13 mm
